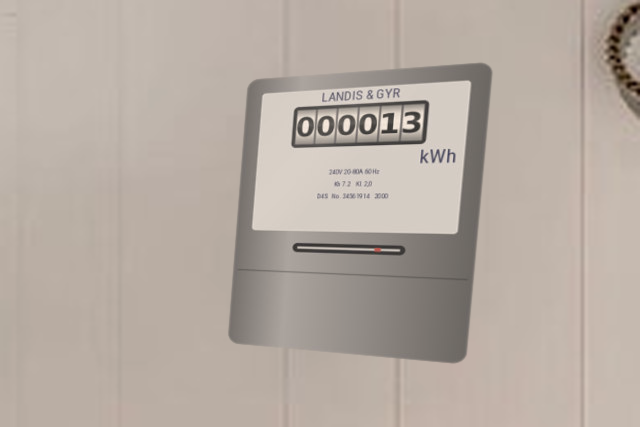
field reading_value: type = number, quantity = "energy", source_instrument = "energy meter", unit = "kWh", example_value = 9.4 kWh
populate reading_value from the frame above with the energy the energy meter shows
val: 13 kWh
